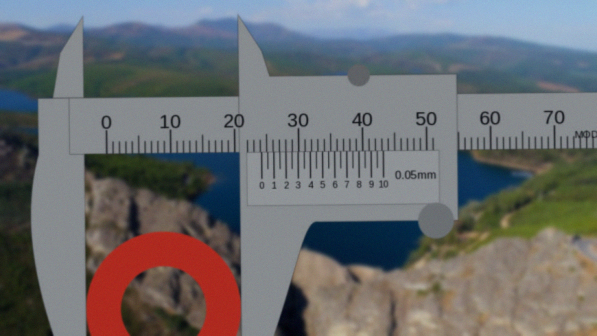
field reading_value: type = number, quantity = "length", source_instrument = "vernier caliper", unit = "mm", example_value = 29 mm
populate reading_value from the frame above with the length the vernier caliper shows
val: 24.2 mm
